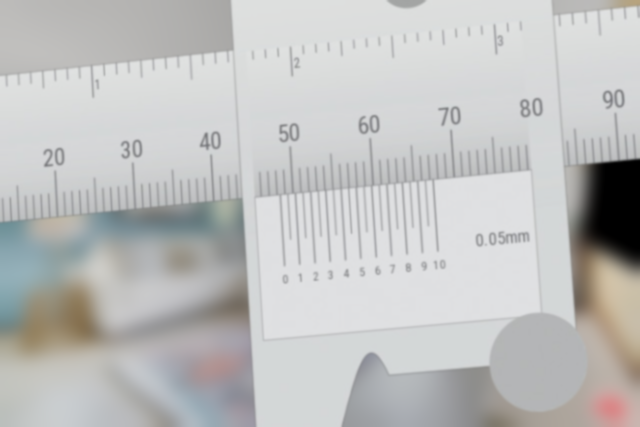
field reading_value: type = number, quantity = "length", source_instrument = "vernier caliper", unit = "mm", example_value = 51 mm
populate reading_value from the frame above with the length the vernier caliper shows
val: 48.4 mm
